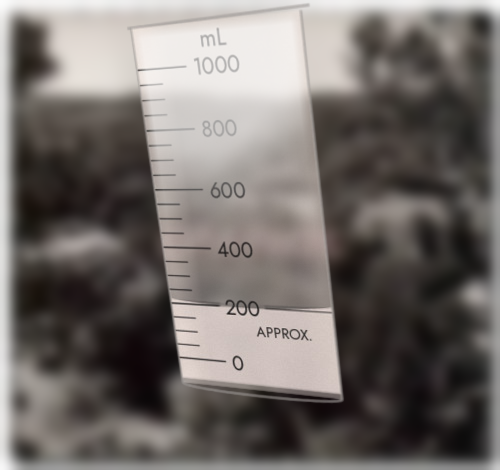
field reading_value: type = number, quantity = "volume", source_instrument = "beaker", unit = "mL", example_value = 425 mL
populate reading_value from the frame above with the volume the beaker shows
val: 200 mL
